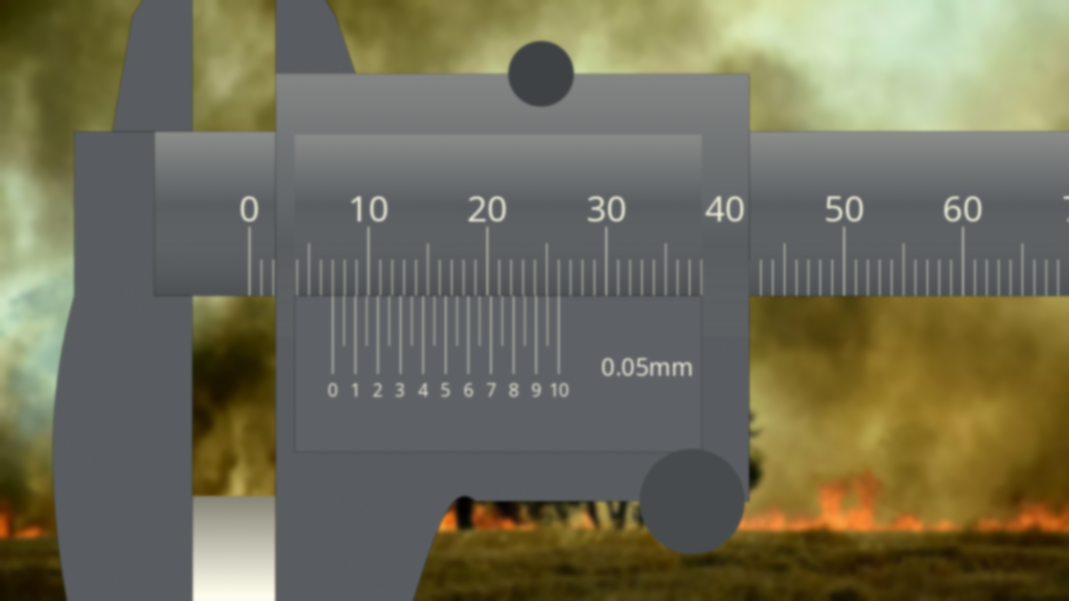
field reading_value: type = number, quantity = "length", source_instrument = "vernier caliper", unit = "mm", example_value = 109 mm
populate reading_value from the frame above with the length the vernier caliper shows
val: 7.0 mm
